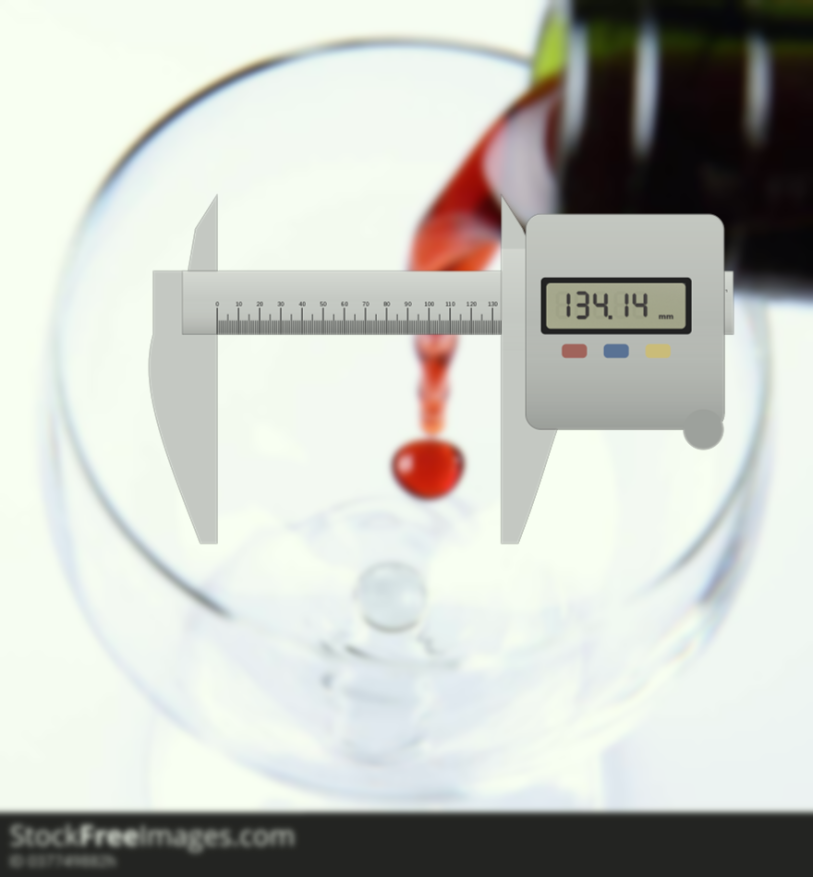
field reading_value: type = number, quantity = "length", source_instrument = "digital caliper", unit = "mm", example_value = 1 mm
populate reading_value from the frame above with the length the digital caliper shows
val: 134.14 mm
